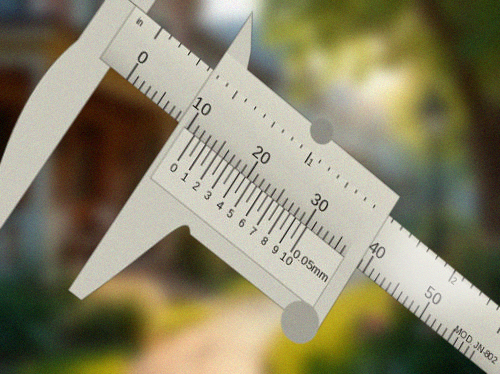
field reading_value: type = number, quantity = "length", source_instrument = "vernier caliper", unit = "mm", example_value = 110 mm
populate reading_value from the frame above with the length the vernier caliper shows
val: 11.2 mm
